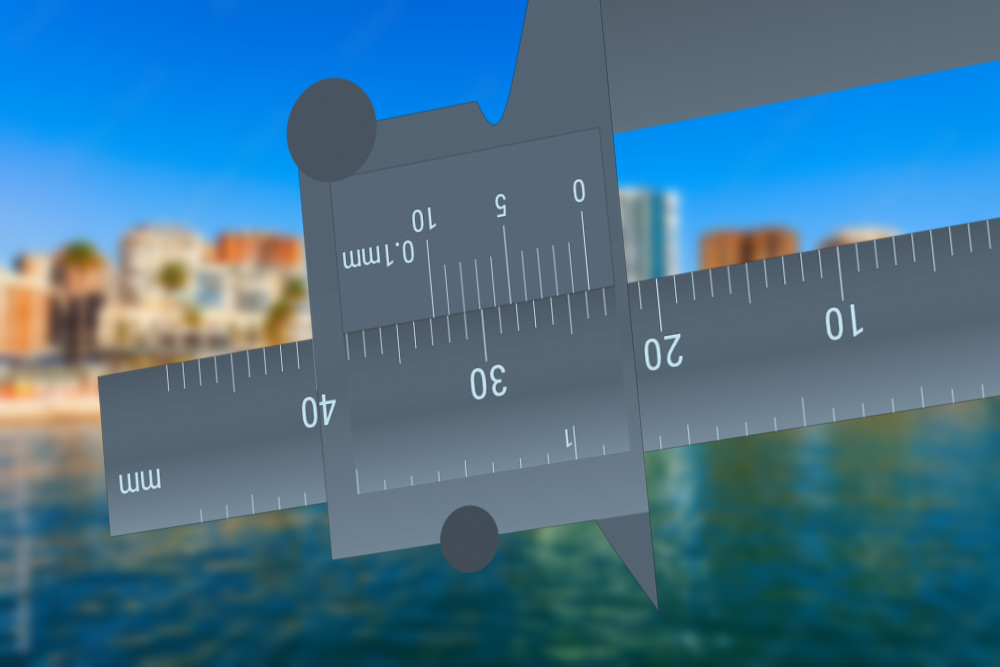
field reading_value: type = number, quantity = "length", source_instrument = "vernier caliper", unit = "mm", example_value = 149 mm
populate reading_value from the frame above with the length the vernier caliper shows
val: 23.8 mm
